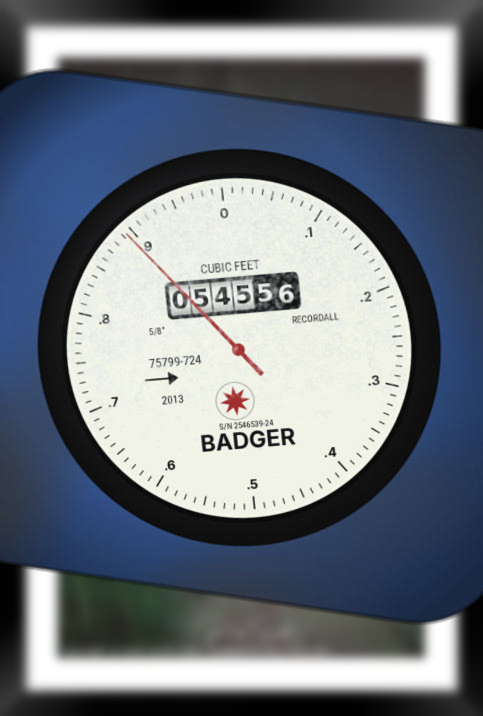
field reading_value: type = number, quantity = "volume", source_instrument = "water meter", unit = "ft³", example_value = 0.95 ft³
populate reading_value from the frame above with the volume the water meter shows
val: 54555.89 ft³
